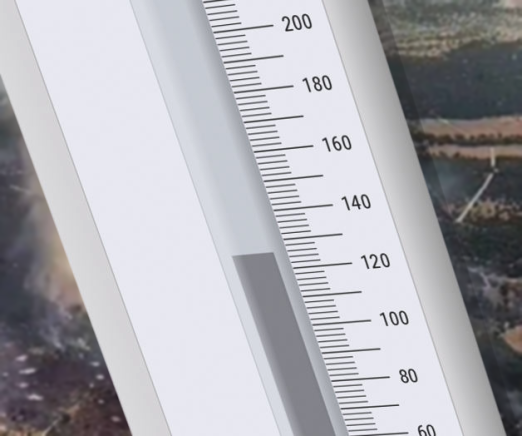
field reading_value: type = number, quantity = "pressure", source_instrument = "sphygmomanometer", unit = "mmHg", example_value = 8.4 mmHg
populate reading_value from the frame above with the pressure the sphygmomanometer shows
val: 126 mmHg
